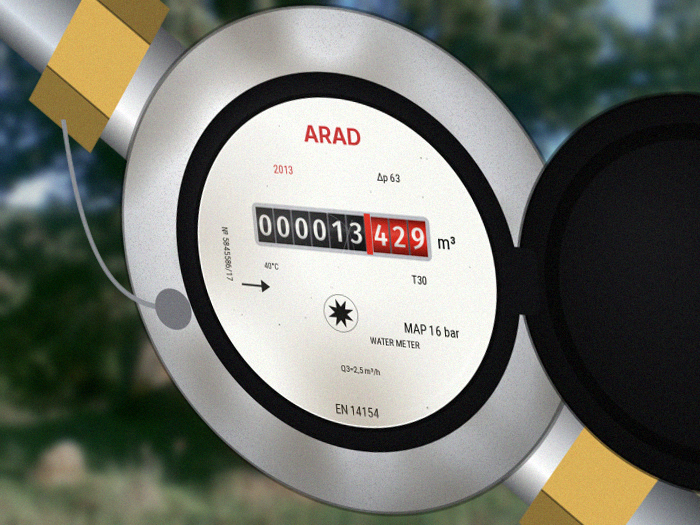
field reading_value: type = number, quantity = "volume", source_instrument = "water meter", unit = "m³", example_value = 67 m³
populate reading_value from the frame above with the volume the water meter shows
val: 13.429 m³
